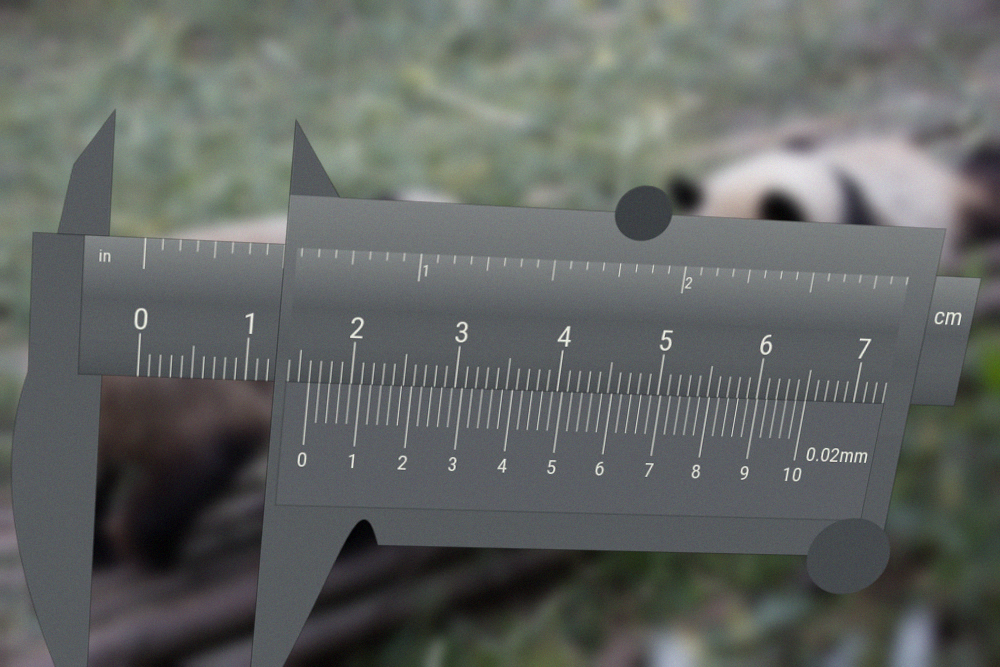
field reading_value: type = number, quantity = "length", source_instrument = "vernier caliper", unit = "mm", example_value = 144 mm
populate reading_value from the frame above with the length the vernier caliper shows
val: 16.0 mm
